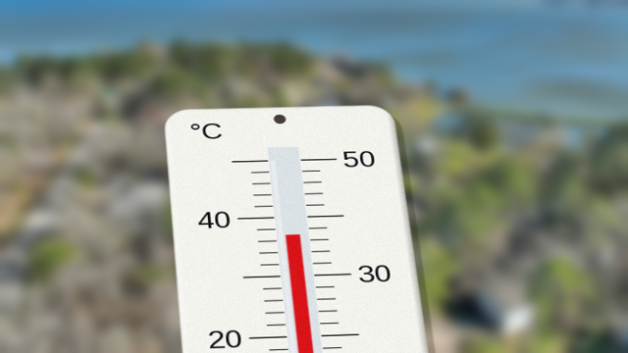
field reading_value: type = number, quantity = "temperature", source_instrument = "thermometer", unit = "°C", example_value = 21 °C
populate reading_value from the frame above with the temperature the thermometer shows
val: 37 °C
